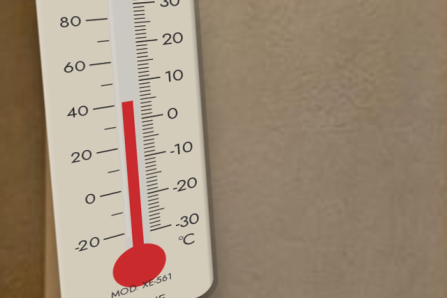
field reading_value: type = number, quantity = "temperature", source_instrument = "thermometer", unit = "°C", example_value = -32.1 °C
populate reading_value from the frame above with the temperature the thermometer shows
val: 5 °C
